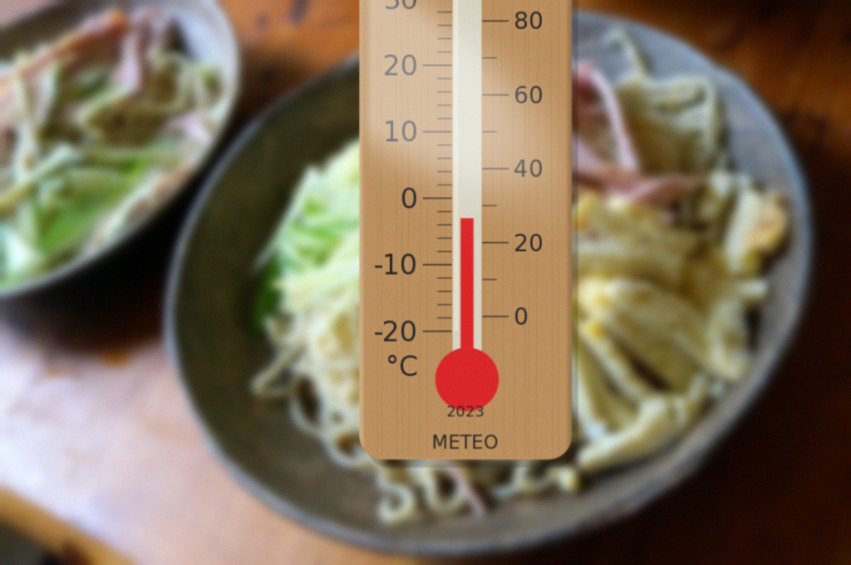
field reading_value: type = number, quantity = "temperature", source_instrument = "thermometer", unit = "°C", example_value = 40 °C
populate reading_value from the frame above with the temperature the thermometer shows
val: -3 °C
